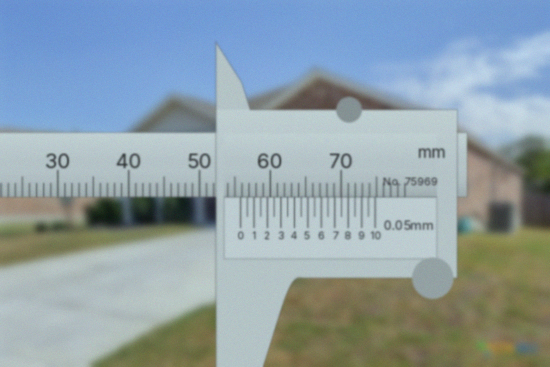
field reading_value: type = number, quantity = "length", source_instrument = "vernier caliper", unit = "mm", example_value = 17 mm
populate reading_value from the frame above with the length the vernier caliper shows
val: 55.8 mm
